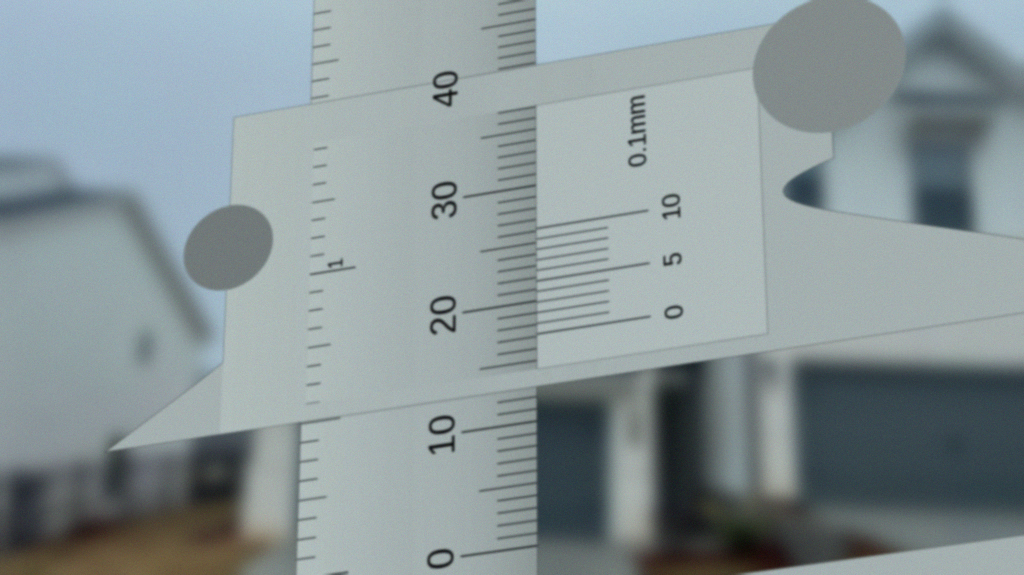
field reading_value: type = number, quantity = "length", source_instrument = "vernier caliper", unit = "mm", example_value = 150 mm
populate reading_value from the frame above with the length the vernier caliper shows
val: 17.2 mm
